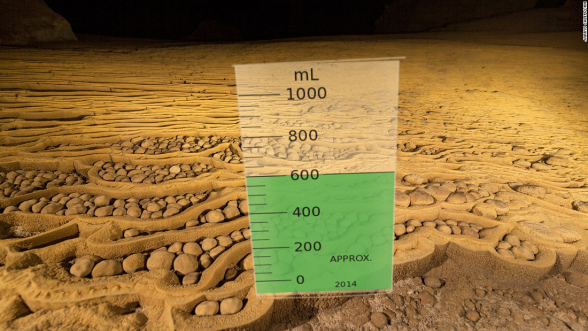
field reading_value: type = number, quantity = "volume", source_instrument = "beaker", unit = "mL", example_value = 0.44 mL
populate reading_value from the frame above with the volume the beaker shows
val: 600 mL
